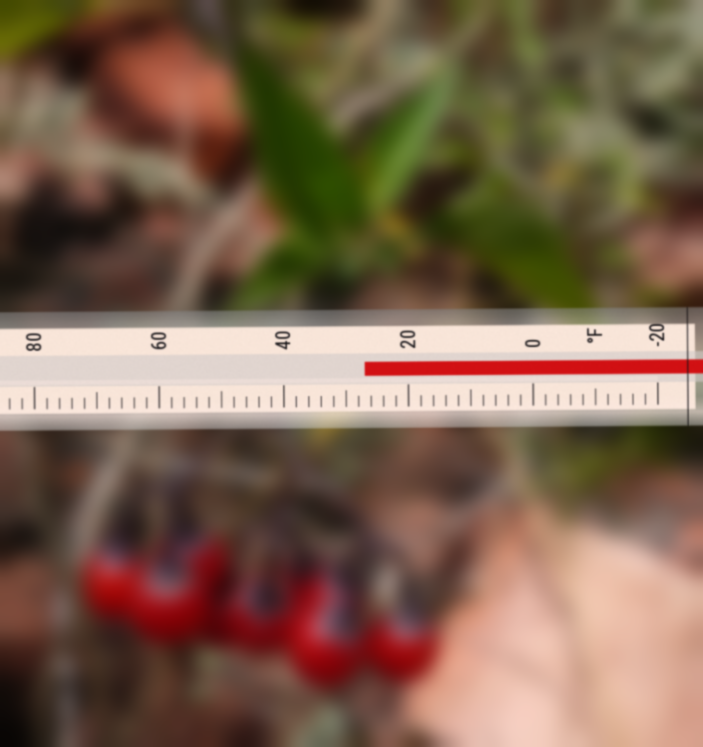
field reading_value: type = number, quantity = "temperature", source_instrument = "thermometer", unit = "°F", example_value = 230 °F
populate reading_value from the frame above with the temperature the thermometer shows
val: 27 °F
